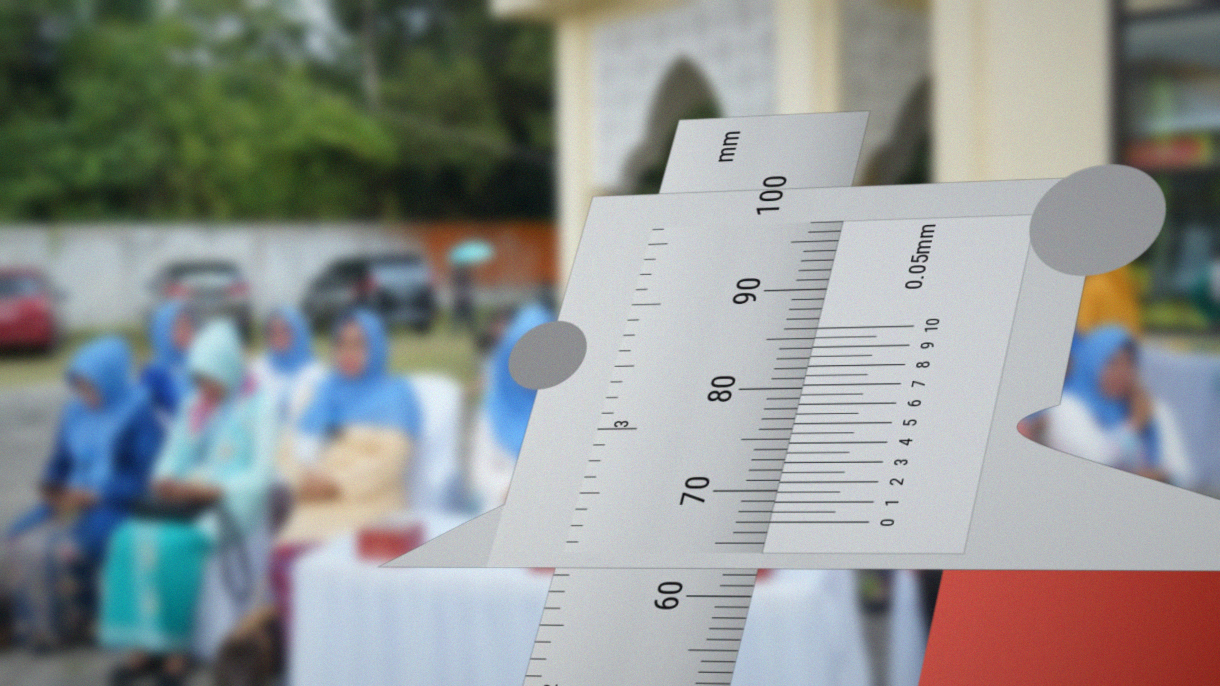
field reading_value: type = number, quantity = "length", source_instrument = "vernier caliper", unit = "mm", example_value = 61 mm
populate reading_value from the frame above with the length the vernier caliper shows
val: 67.0 mm
